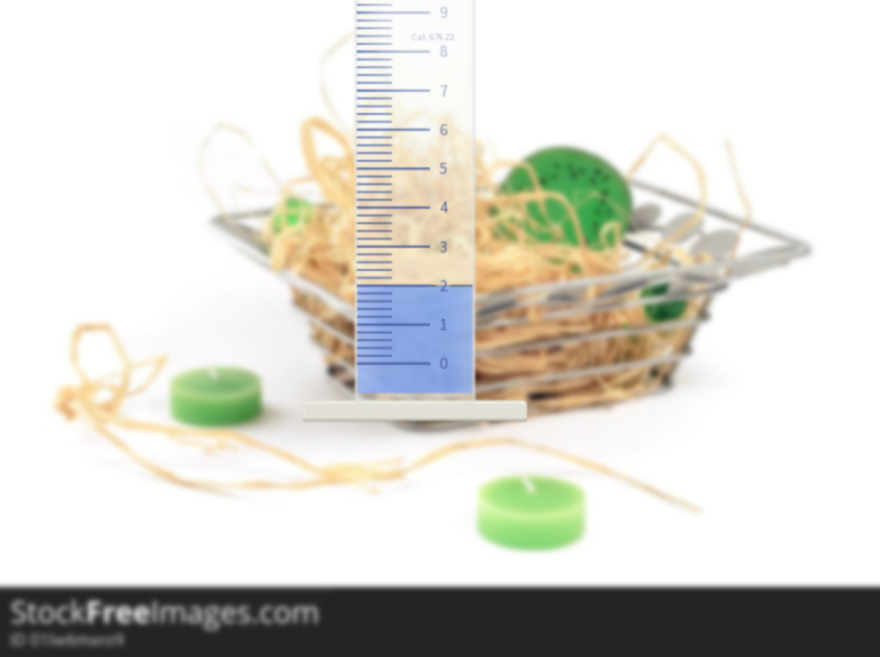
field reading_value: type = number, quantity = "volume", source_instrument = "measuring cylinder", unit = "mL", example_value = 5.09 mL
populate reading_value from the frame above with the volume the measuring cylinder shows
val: 2 mL
